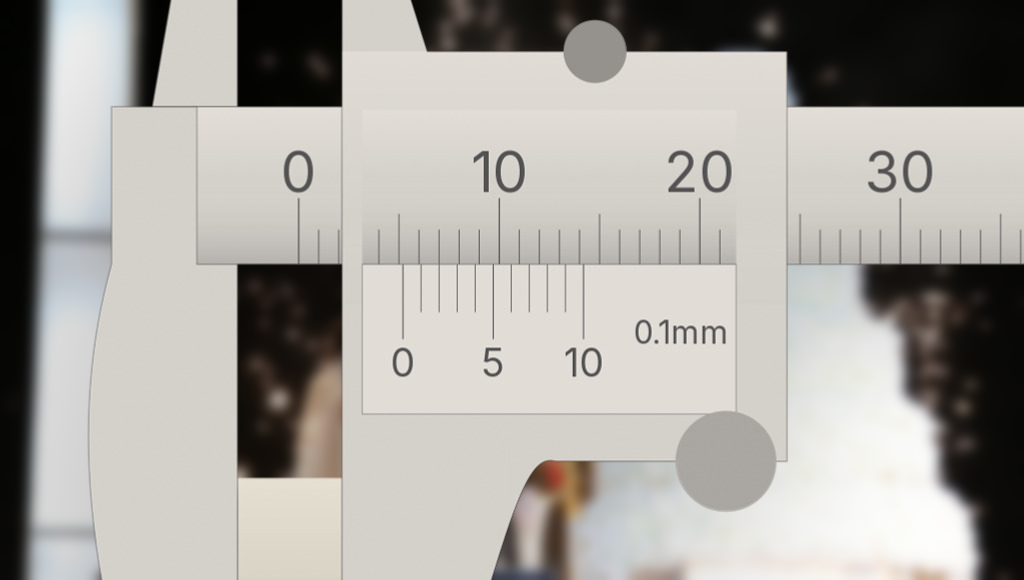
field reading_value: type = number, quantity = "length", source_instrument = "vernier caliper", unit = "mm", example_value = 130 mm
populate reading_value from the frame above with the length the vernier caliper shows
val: 5.2 mm
